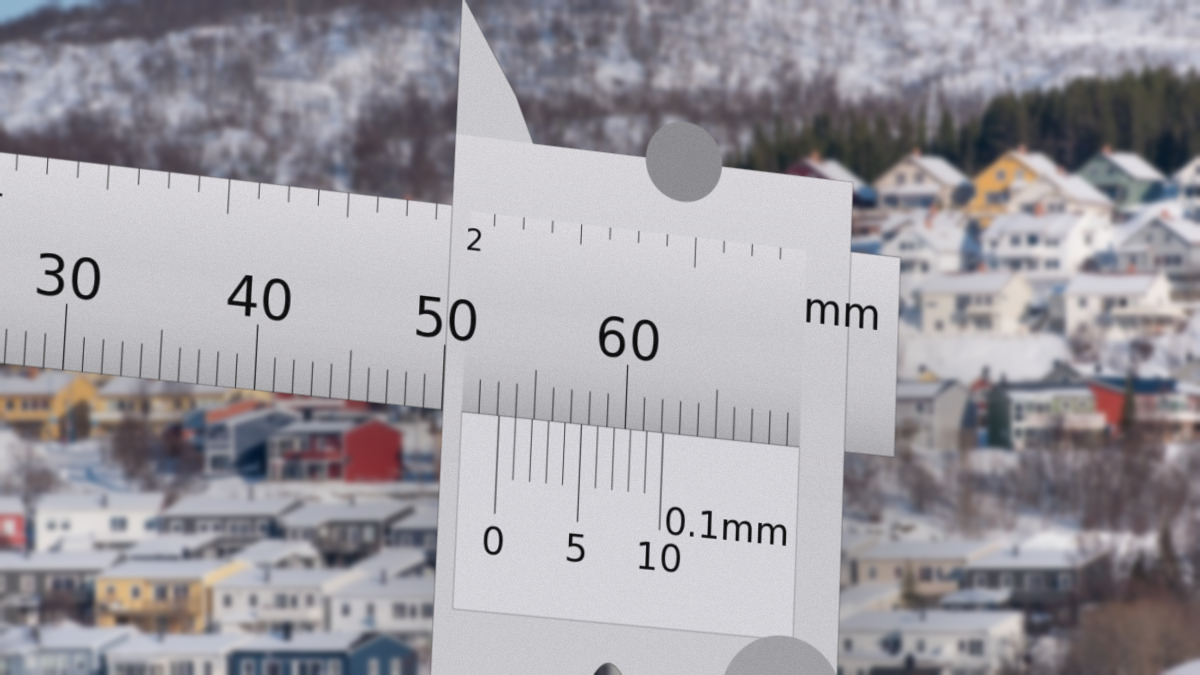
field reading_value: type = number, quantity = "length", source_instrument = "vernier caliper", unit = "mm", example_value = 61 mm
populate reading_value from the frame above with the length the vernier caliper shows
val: 53.1 mm
